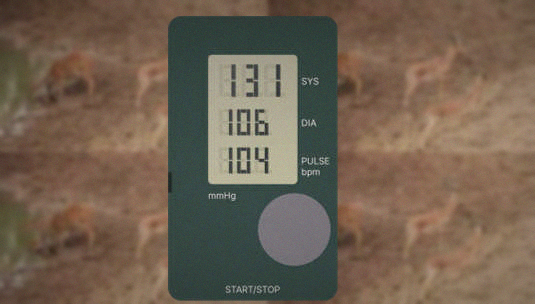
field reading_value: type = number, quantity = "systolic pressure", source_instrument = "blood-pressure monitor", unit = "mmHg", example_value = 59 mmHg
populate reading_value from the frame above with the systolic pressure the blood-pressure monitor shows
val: 131 mmHg
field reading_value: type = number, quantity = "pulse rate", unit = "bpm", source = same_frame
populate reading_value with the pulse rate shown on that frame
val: 104 bpm
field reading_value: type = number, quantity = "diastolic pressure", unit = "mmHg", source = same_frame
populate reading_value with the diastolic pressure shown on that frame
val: 106 mmHg
